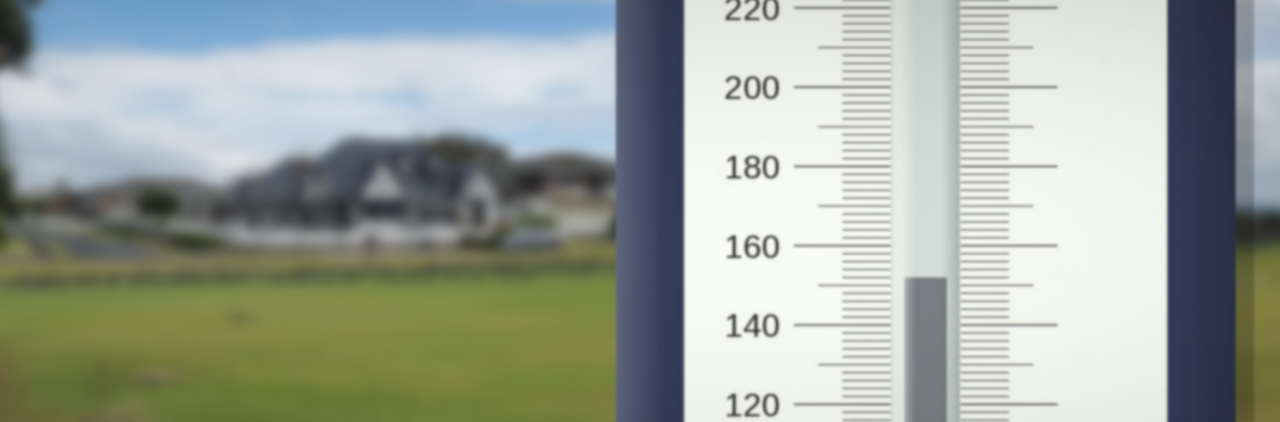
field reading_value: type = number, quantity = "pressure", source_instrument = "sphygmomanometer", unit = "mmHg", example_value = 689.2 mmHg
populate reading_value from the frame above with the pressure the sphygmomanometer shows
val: 152 mmHg
